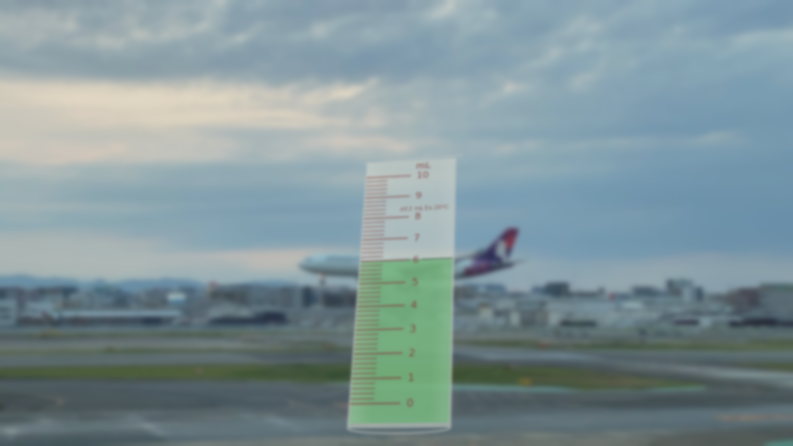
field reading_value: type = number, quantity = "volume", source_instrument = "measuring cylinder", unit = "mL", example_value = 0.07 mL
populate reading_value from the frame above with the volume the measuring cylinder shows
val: 6 mL
